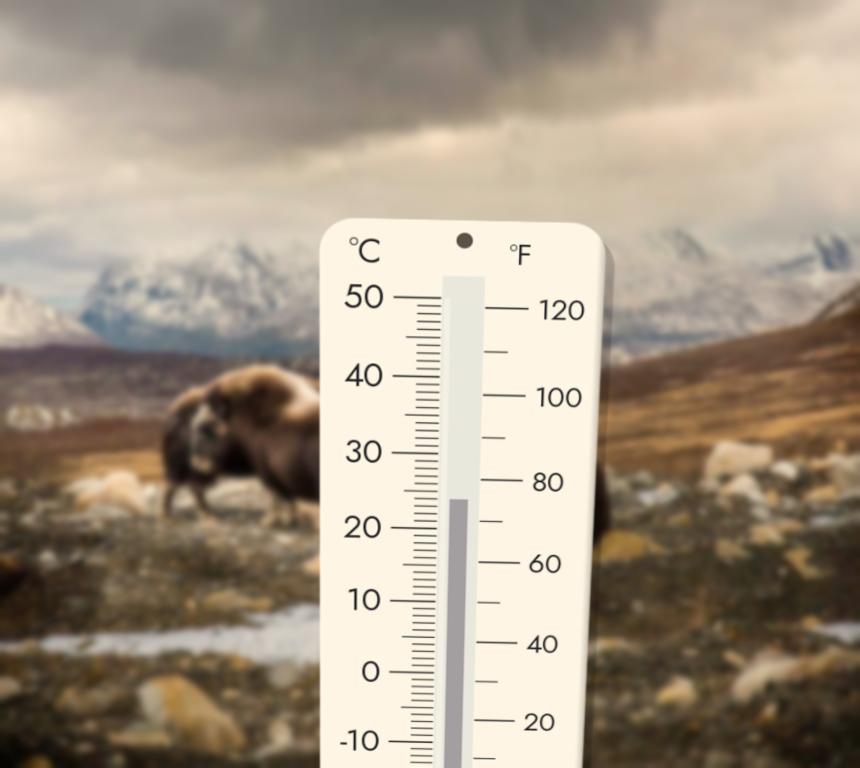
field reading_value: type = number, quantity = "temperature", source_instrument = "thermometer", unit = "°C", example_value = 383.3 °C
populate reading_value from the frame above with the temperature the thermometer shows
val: 24 °C
